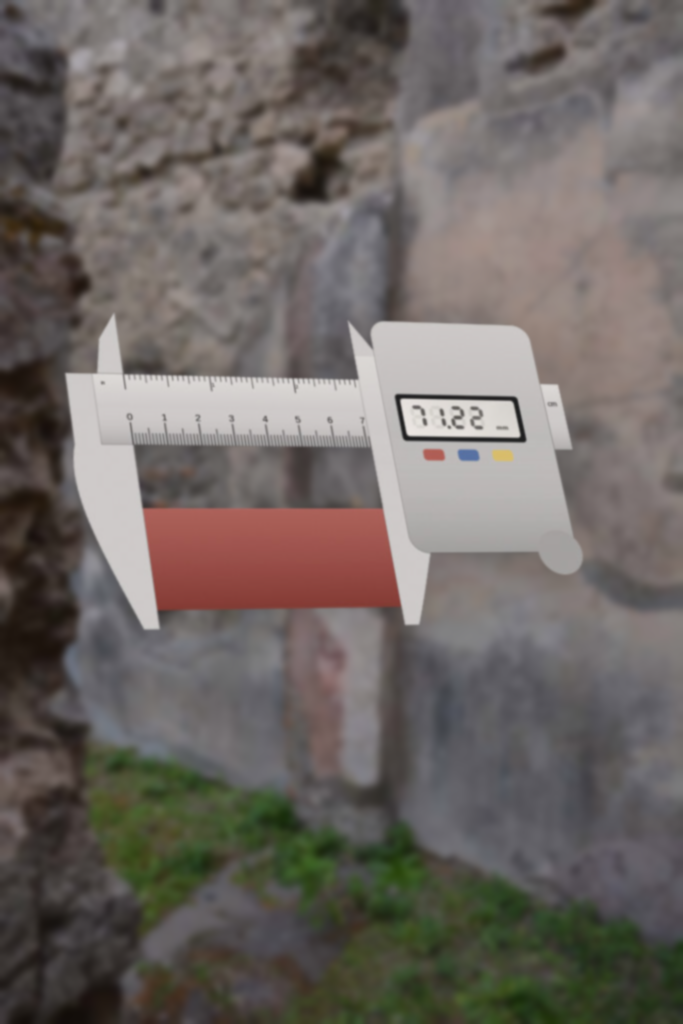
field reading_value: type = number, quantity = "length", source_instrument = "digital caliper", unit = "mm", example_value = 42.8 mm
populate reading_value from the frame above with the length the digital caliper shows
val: 71.22 mm
